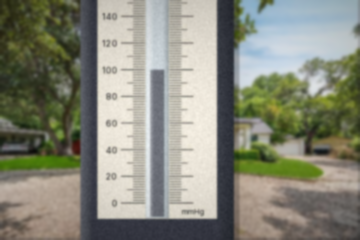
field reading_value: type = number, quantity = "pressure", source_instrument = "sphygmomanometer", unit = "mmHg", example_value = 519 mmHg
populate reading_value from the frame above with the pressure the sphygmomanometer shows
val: 100 mmHg
